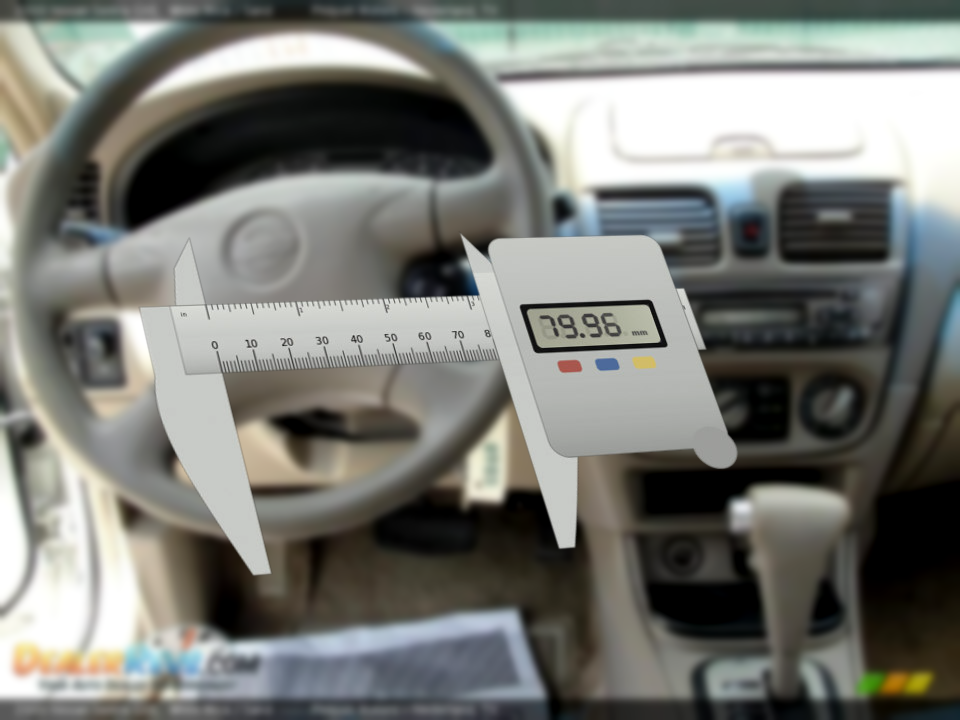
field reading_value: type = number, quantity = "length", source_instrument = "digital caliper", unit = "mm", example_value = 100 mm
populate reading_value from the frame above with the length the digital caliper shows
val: 79.96 mm
